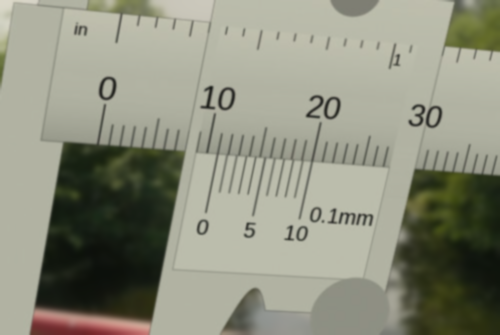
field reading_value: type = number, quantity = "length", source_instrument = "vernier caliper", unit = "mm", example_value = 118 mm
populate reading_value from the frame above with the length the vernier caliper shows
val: 11.0 mm
